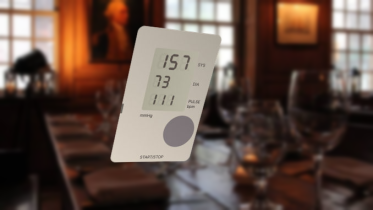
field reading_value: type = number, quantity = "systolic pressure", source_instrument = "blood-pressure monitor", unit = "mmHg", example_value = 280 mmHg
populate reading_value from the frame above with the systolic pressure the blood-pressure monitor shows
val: 157 mmHg
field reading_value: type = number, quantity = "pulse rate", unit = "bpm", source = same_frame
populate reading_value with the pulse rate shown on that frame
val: 111 bpm
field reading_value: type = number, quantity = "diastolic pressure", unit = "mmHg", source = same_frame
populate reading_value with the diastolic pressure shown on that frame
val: 73 mmHg
